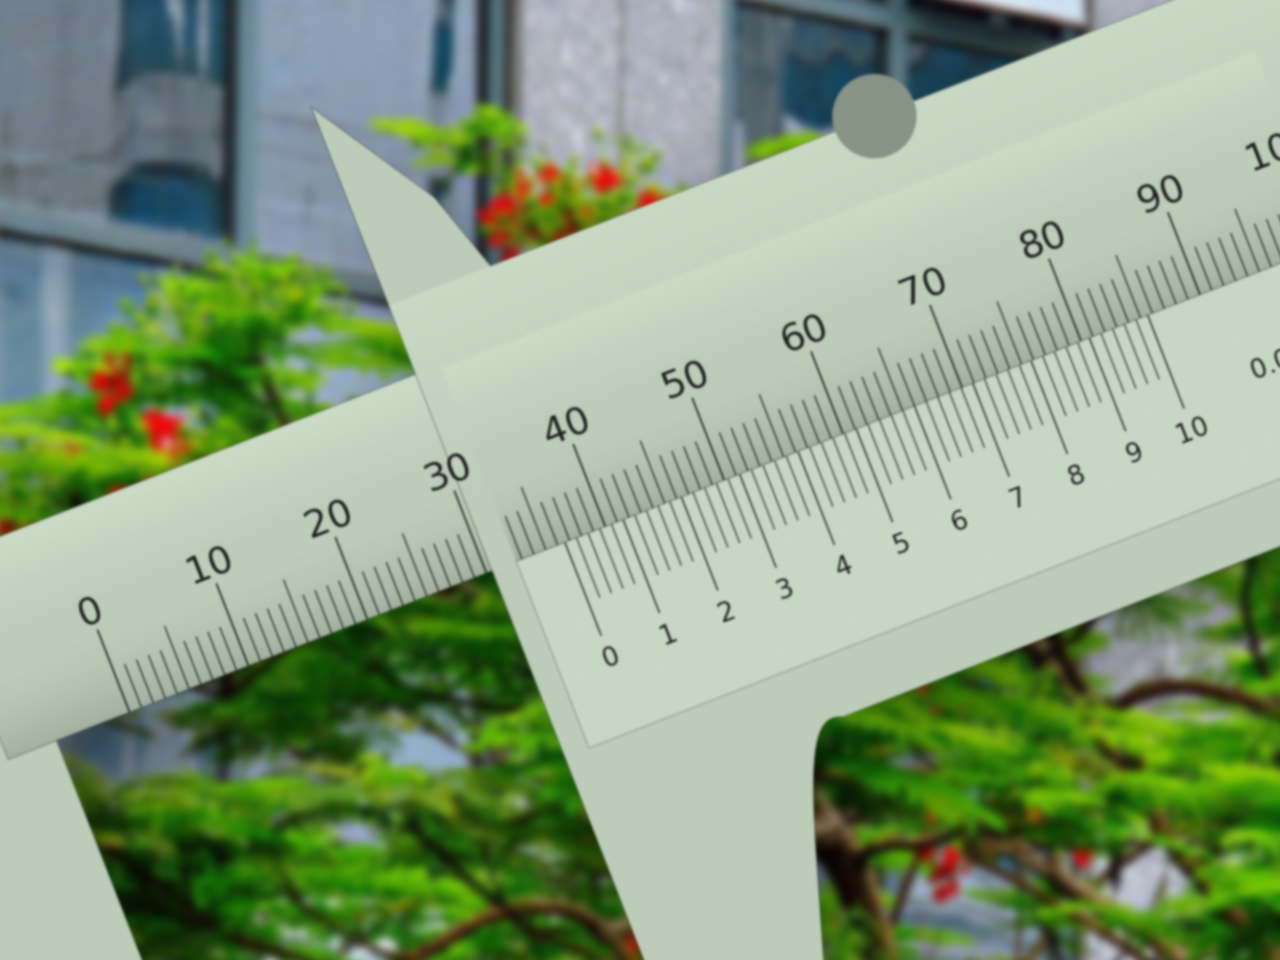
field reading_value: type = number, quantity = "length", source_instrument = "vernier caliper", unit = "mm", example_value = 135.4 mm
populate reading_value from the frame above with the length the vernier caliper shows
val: 36.6 mm
